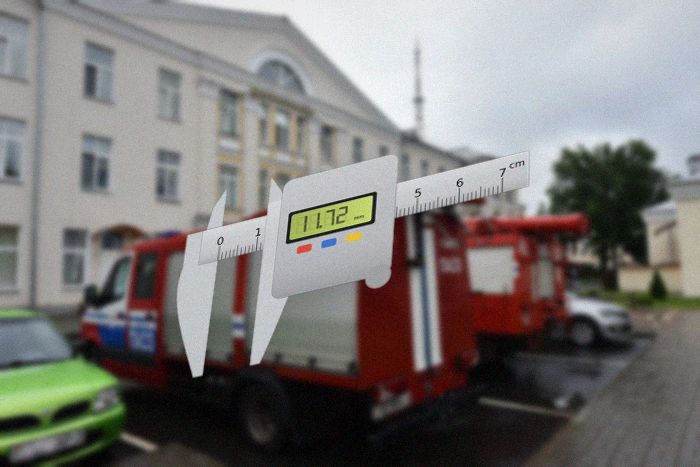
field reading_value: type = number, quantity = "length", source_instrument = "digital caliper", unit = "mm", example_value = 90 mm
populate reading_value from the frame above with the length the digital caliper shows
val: 11.72 mm
